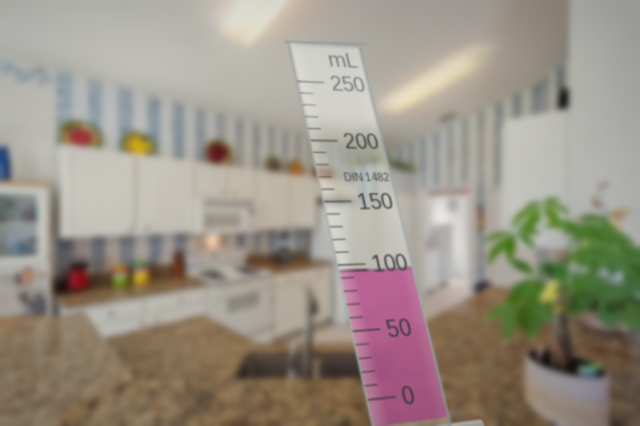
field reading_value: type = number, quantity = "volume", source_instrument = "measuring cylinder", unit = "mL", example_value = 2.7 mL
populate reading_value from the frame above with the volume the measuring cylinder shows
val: 95 mL
